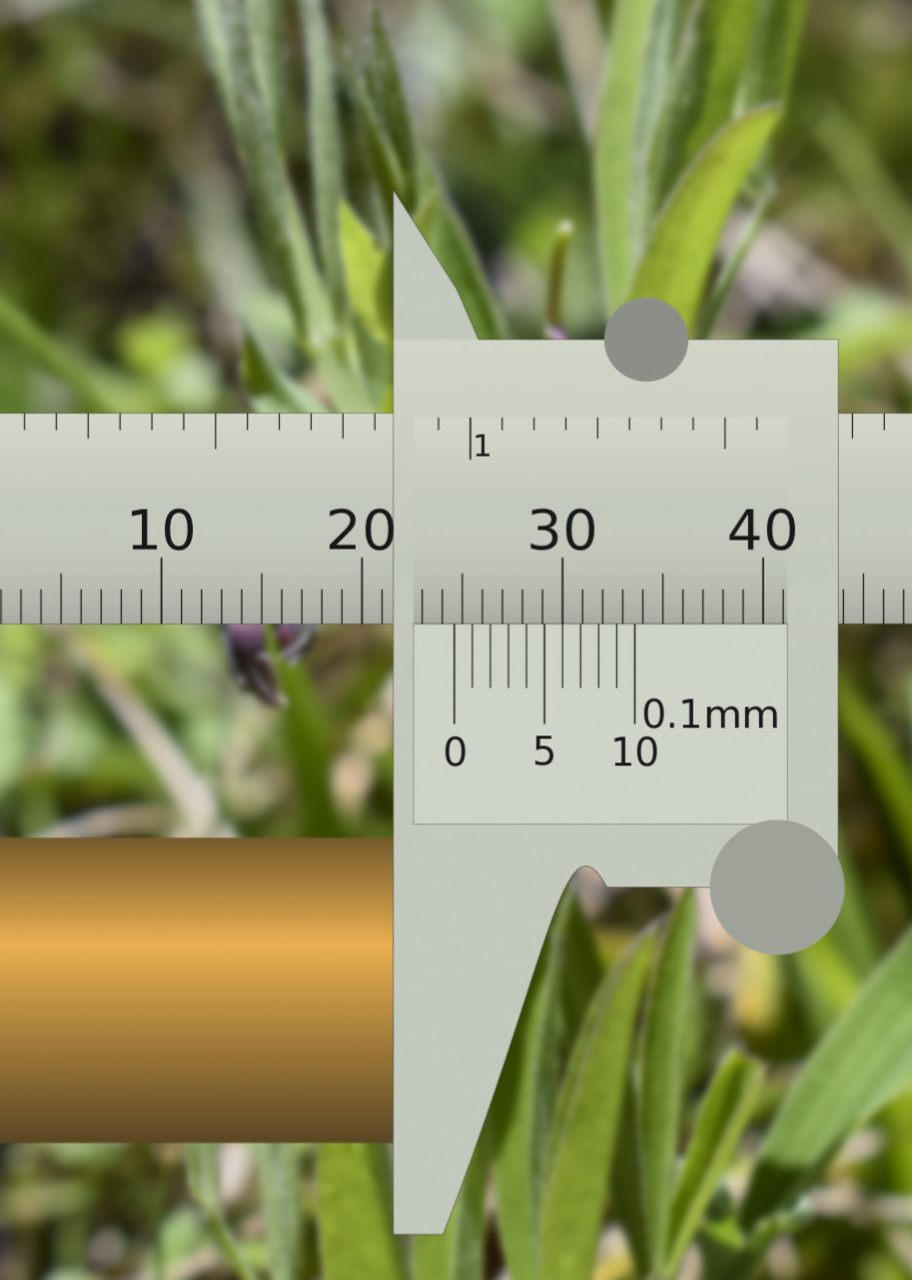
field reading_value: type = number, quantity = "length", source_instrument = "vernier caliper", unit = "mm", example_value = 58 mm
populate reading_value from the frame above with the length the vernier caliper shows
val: 24.6 mm
